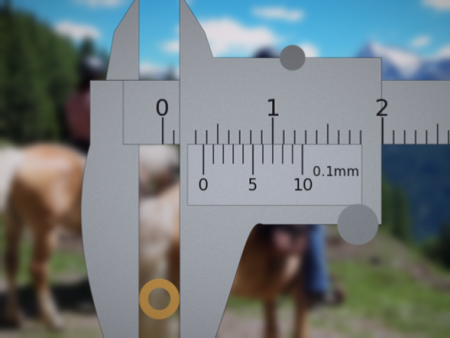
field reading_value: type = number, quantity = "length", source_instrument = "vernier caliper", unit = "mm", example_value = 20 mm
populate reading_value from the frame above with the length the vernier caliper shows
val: 3.7 mm
